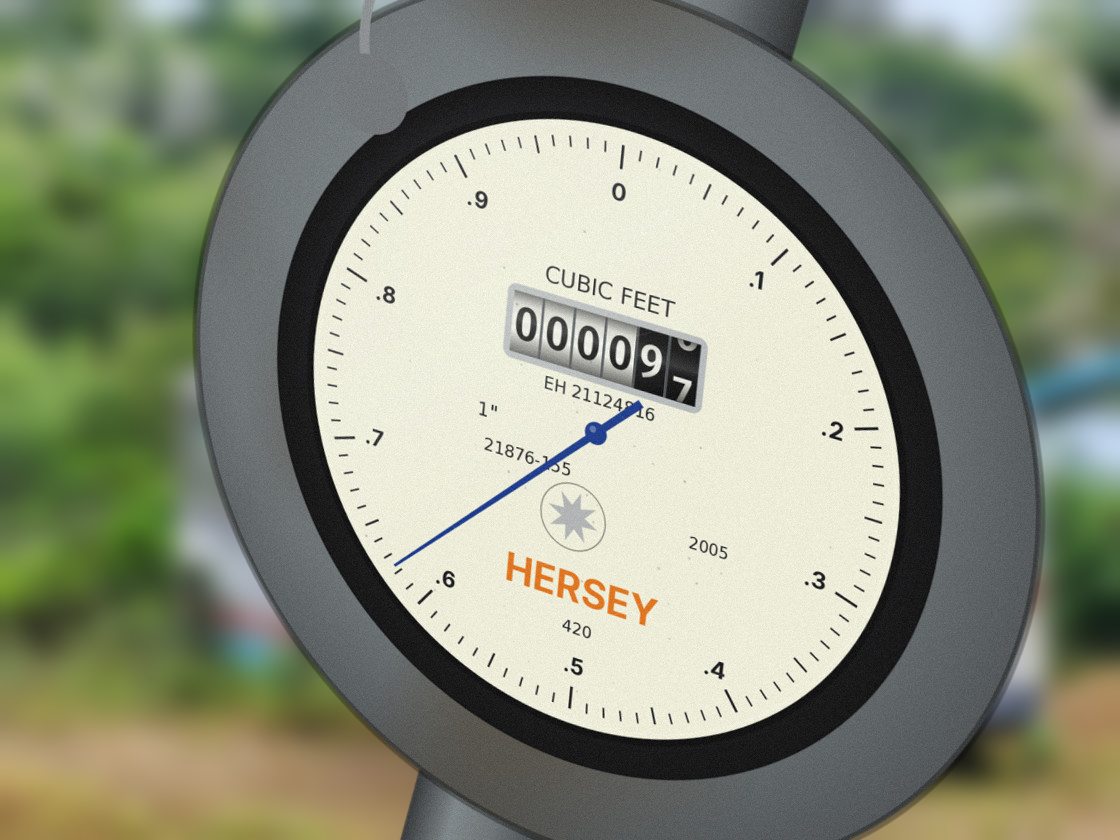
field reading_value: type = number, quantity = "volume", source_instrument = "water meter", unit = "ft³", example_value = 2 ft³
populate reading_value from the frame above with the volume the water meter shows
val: 96.62 ft³
